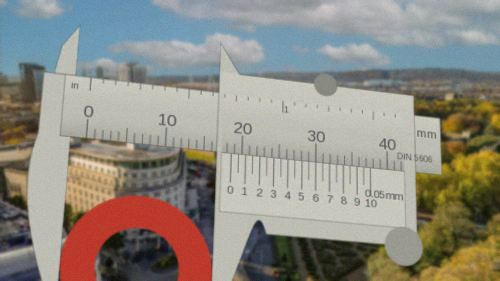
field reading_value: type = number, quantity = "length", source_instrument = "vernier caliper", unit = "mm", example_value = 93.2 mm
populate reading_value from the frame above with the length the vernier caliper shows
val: 18.6 mm
